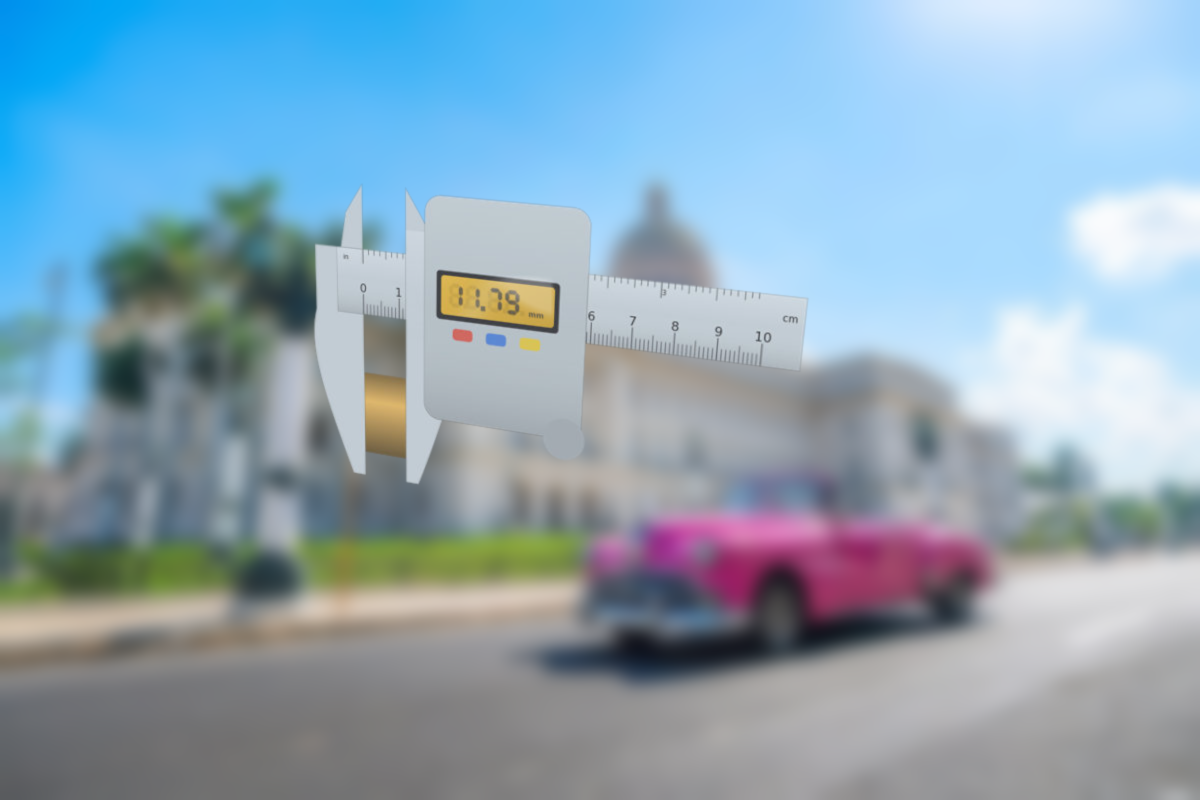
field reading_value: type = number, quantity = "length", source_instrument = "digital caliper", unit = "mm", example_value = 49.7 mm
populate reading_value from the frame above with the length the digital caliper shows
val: 11.79 mm
